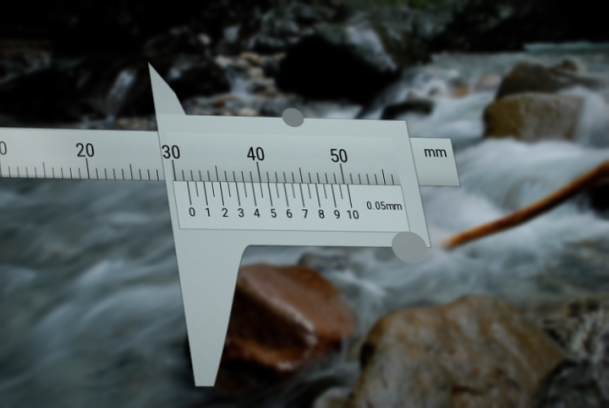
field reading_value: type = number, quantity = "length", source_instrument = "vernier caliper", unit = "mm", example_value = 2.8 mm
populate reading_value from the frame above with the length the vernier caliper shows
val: 31.4 mm
